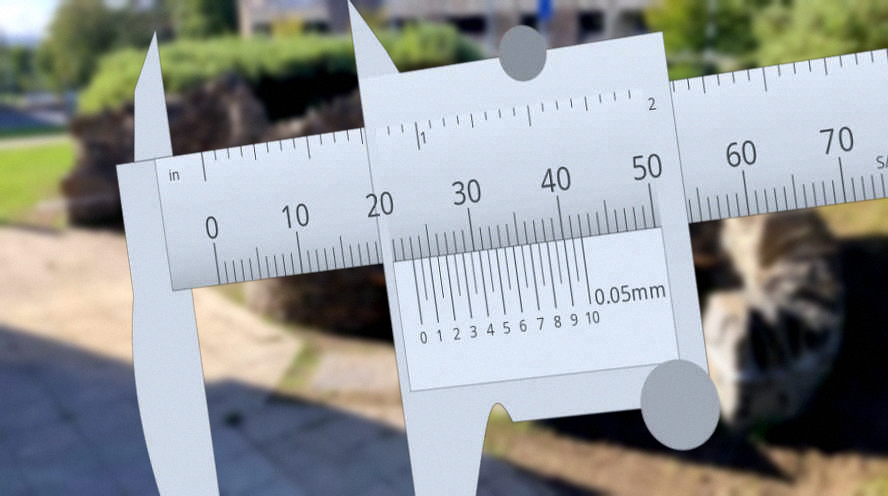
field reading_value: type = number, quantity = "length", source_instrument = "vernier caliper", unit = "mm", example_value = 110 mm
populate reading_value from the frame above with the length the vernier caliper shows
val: 23.0 mm
